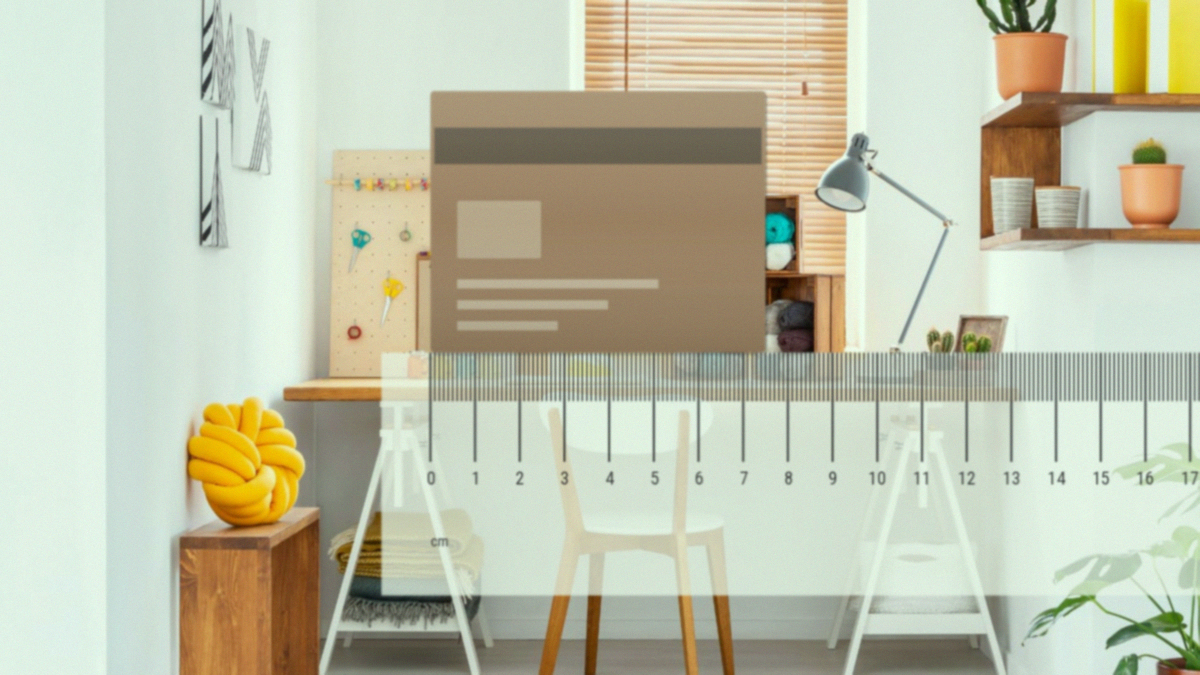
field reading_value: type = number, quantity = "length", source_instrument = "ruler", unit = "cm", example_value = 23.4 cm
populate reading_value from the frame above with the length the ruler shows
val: 7.5 cm
